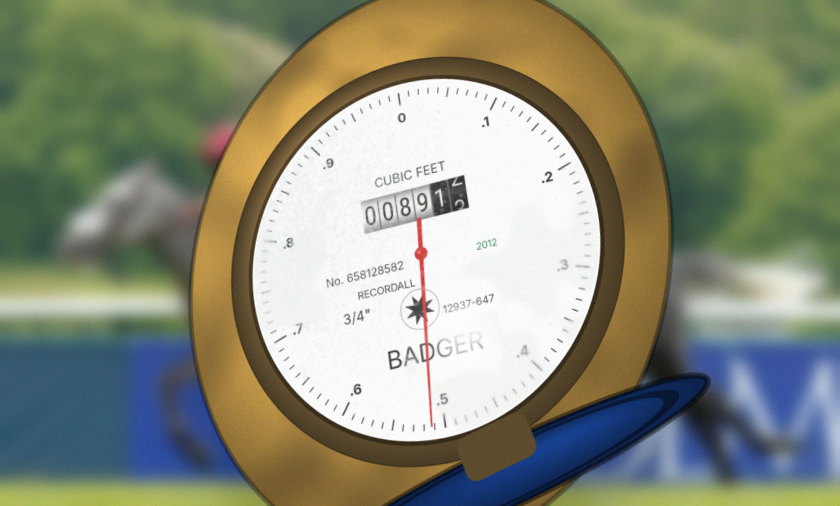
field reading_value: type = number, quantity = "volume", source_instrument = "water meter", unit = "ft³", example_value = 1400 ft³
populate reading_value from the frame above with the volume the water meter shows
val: 8912.51 ft³
